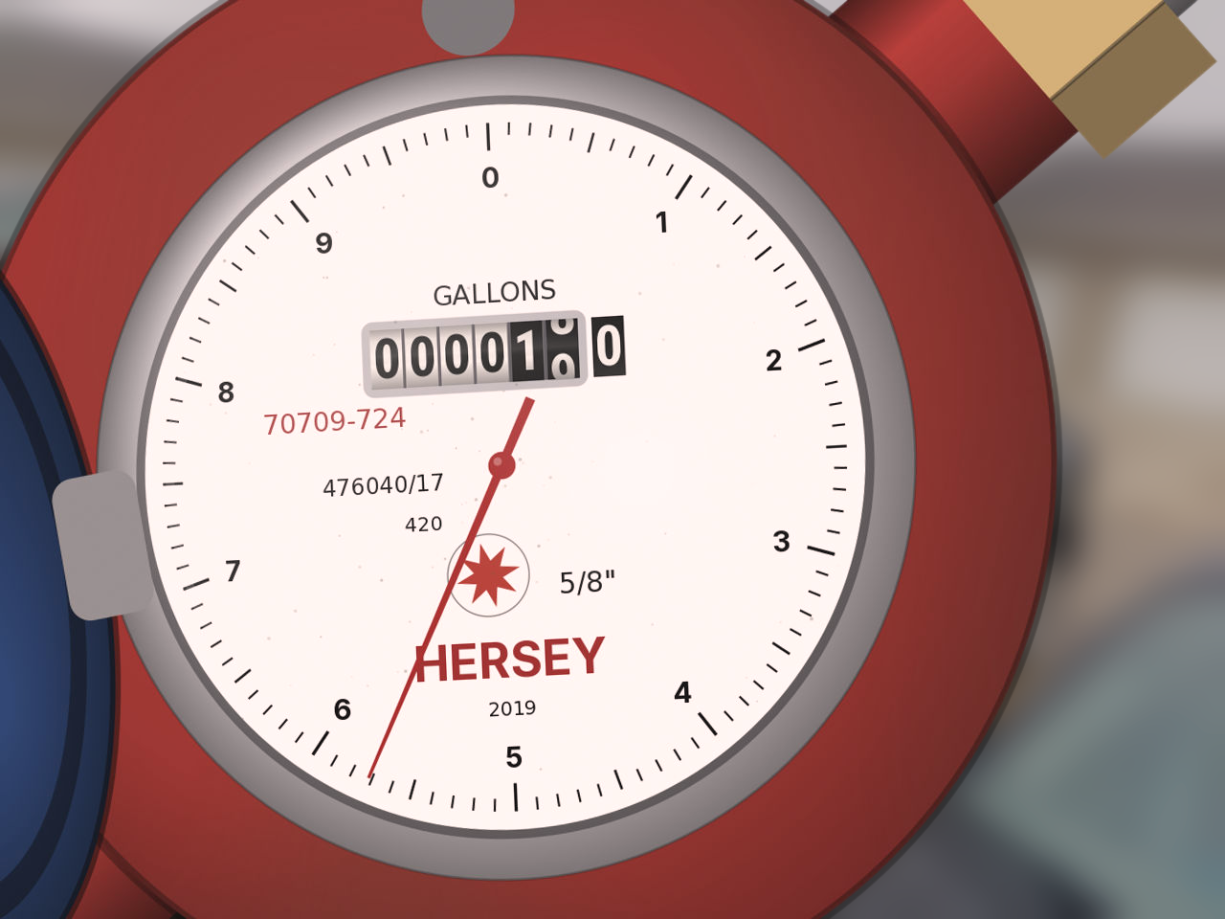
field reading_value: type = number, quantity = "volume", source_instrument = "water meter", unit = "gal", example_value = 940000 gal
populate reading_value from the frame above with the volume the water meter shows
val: 185.7 gal
